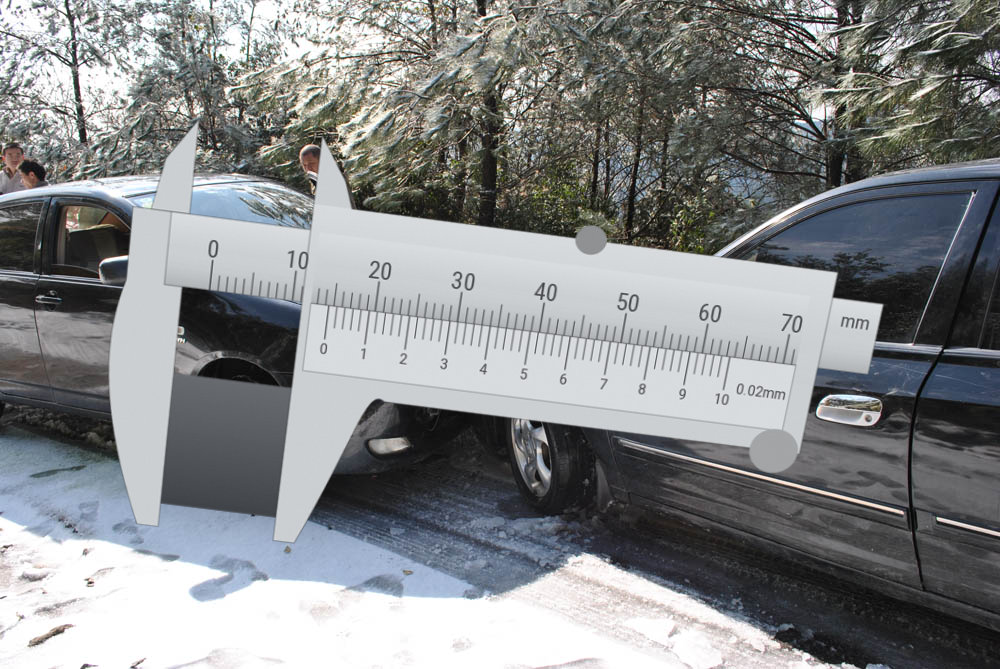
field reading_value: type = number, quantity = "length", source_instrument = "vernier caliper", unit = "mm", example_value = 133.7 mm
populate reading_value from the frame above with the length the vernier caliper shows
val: 14.4 mm
